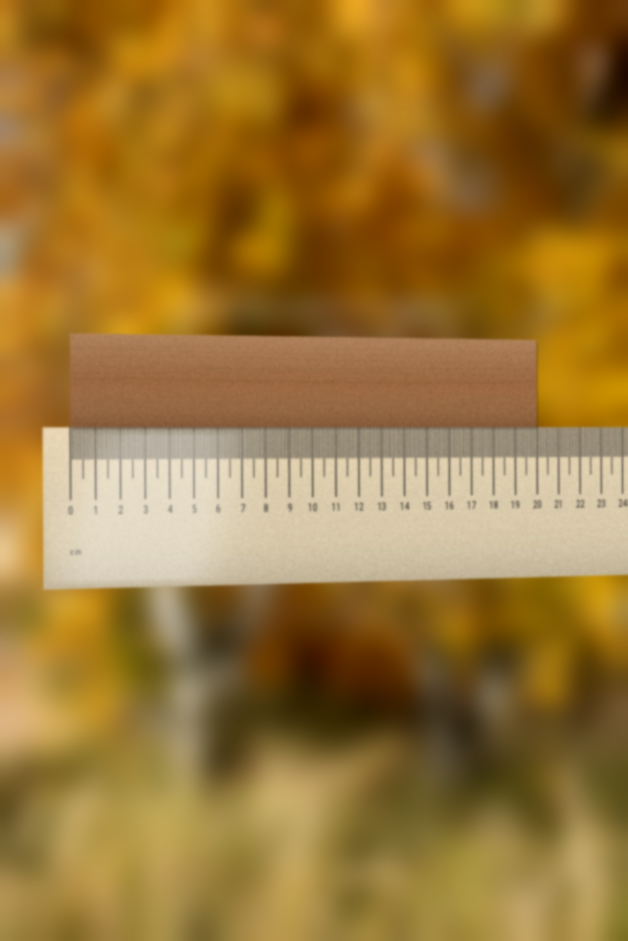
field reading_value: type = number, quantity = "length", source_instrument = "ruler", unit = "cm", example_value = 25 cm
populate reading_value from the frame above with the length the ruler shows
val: 20 cm
